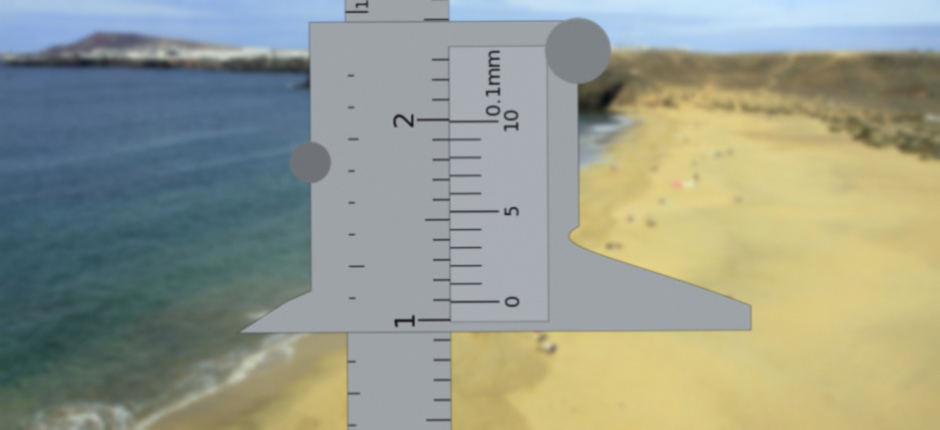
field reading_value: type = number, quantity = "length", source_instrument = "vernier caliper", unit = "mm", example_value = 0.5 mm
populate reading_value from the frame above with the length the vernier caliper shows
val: 10.9 mm
